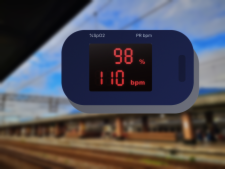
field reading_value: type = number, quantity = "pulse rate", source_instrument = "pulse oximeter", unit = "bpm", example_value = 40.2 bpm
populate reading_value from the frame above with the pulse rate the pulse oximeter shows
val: 110 bpm
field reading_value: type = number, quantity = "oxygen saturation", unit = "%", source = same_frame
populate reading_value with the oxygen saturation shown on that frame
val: 98 %
